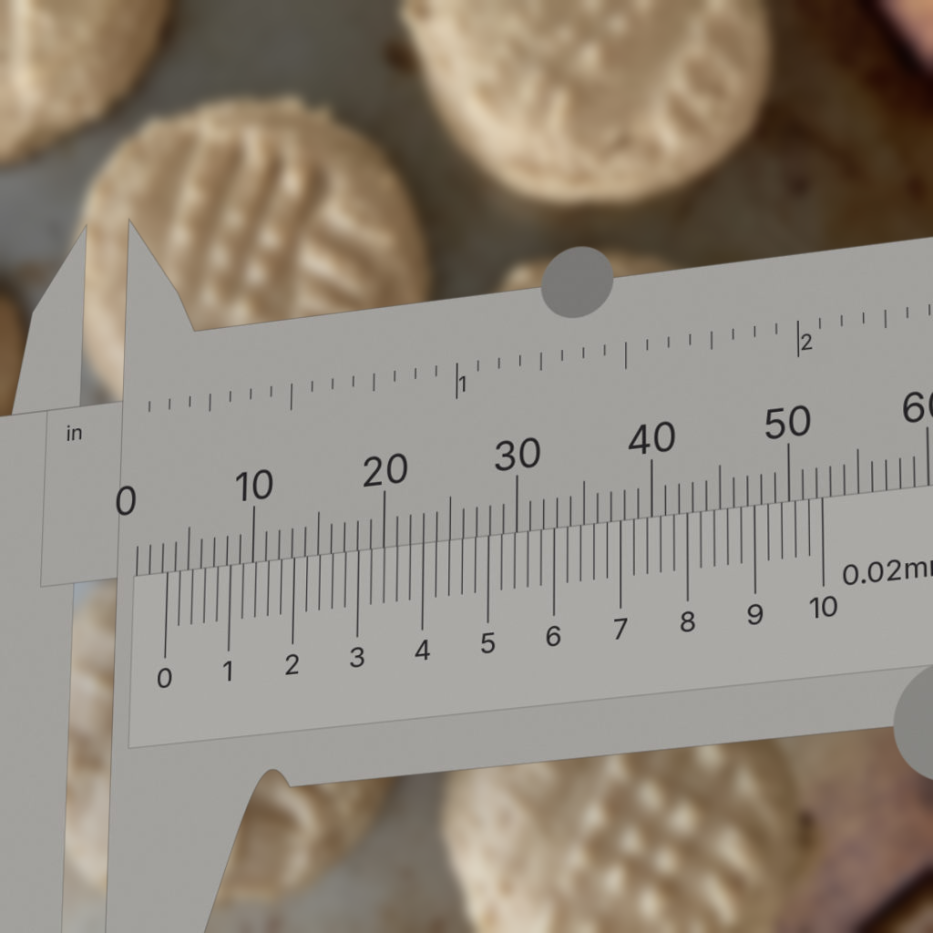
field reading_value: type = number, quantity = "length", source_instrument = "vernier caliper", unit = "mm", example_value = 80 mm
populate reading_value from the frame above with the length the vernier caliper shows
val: 3.4 mm
